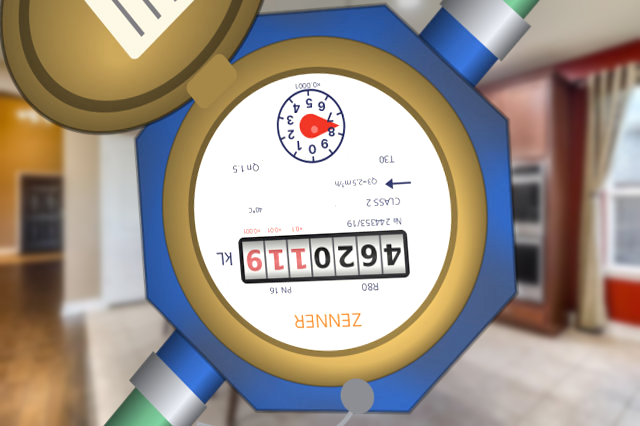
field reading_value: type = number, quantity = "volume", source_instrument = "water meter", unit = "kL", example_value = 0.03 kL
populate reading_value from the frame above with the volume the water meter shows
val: 4620.1197 kL
